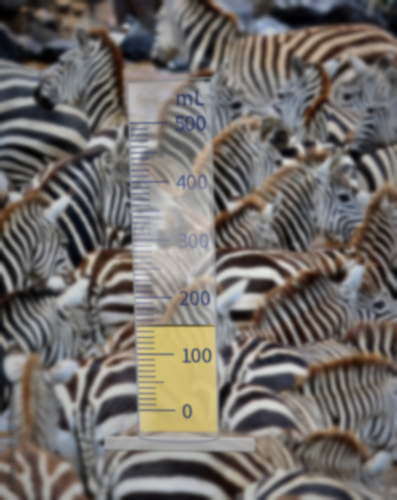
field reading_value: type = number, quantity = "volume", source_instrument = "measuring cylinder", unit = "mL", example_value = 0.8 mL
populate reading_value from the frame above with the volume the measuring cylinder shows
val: 150 mL
